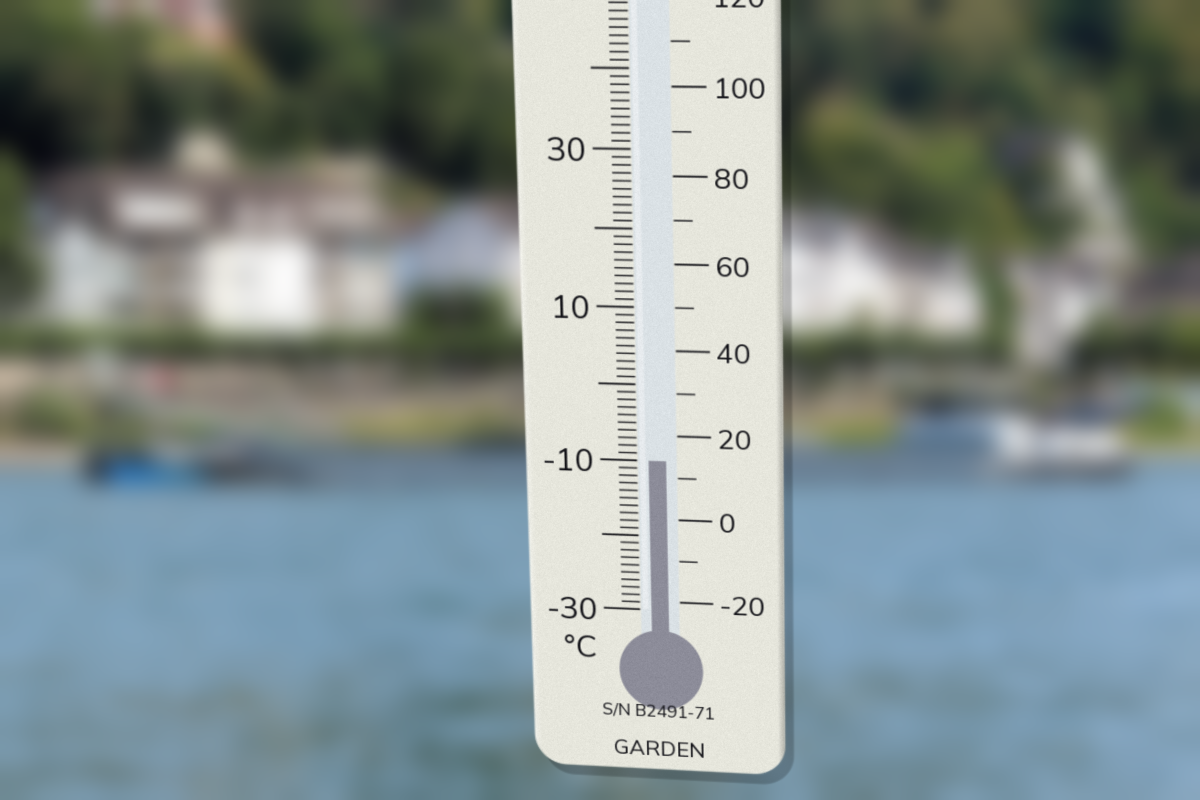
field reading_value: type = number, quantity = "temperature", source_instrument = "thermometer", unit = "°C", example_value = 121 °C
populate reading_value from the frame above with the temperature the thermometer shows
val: -10 °C
